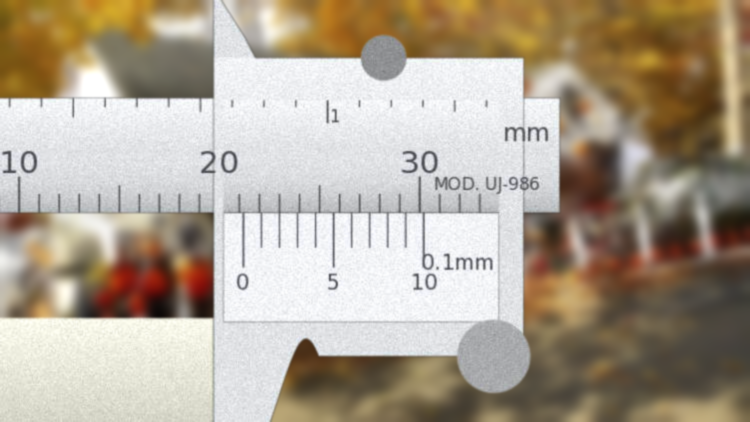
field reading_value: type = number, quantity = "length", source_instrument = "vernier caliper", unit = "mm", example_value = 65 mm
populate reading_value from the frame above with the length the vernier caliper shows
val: 21.2 mm
